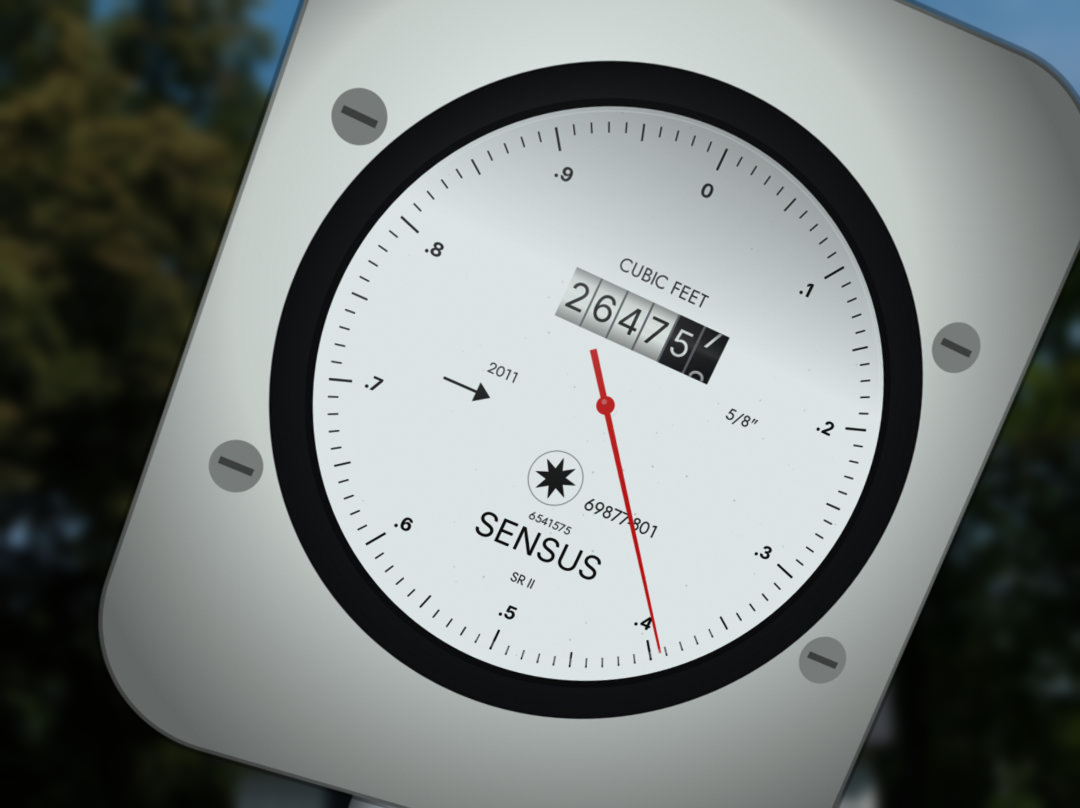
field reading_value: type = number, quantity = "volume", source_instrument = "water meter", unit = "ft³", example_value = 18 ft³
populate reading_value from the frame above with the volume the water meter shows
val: 264757.39 ft³
